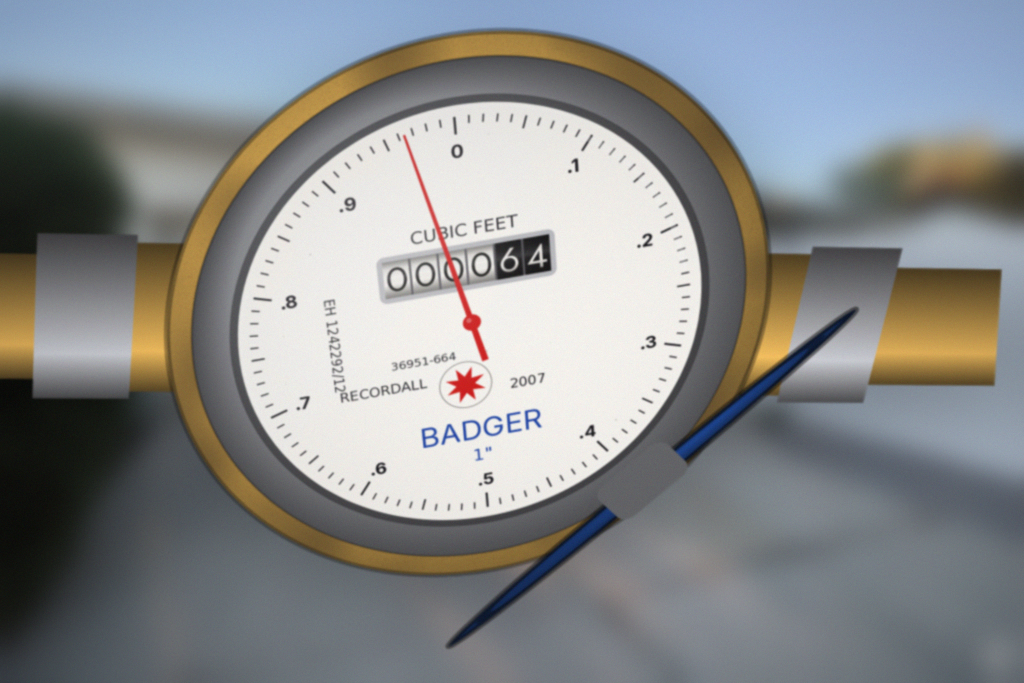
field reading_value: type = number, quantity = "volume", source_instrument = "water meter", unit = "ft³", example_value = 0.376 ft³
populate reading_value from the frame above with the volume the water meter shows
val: 63.96 ft³
